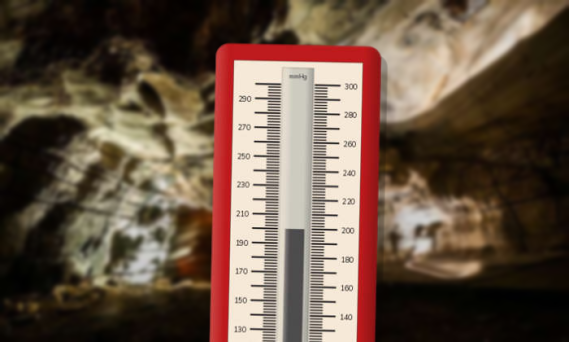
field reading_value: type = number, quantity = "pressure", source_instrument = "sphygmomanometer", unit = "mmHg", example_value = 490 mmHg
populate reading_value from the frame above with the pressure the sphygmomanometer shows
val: 200 mmHg
